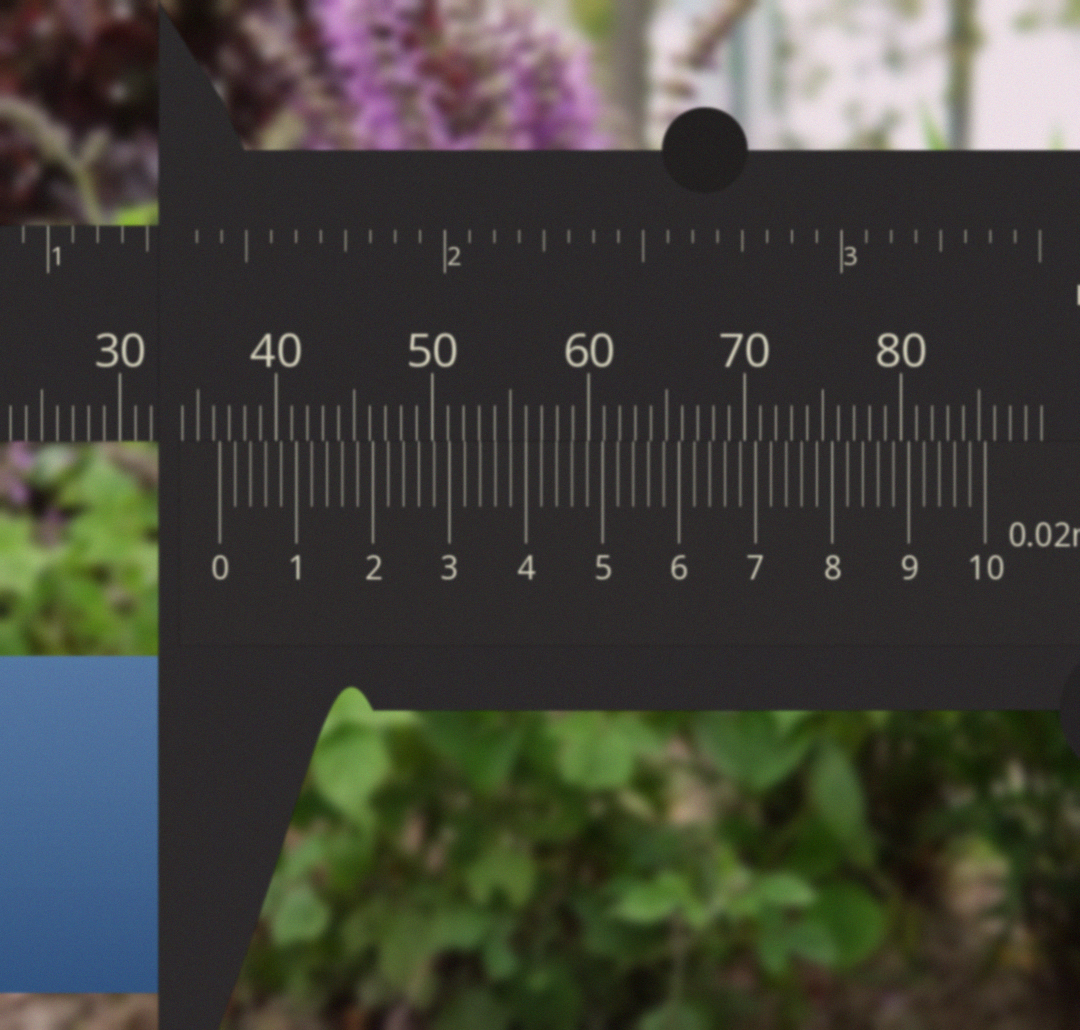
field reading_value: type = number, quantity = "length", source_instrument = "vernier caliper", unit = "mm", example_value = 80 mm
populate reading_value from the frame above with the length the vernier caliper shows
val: 36.4 mm
